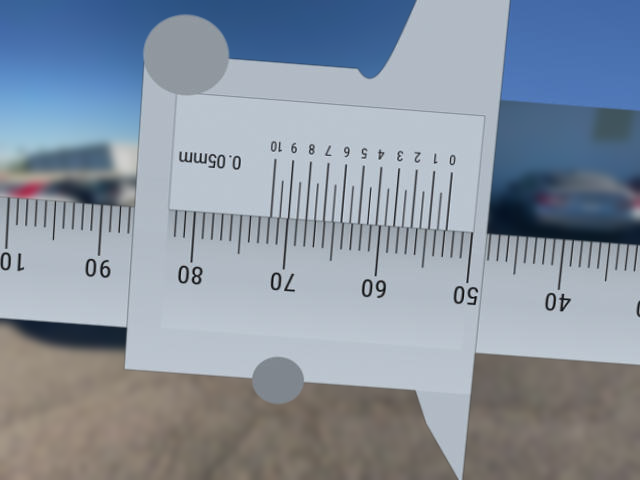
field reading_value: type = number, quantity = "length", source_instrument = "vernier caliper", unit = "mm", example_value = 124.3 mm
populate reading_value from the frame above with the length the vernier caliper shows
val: 52.8 mm
